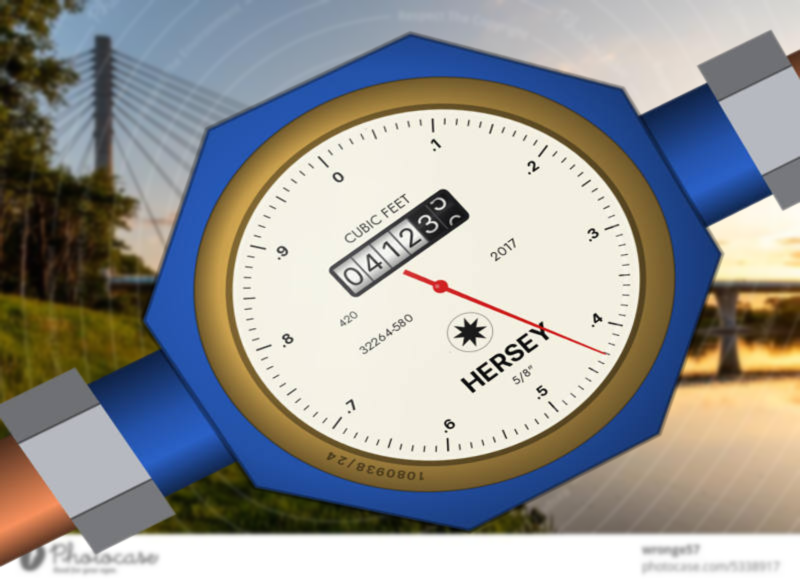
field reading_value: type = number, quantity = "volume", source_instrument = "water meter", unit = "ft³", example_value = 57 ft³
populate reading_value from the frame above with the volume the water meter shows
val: 41235.43 ft³
